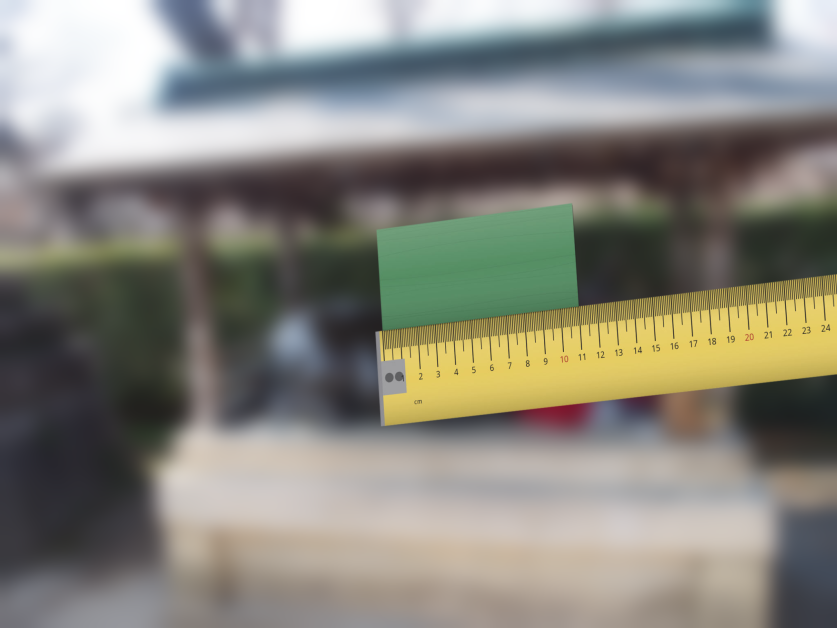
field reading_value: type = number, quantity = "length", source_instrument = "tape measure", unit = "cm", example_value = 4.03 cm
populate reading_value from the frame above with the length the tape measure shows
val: 11 cm
